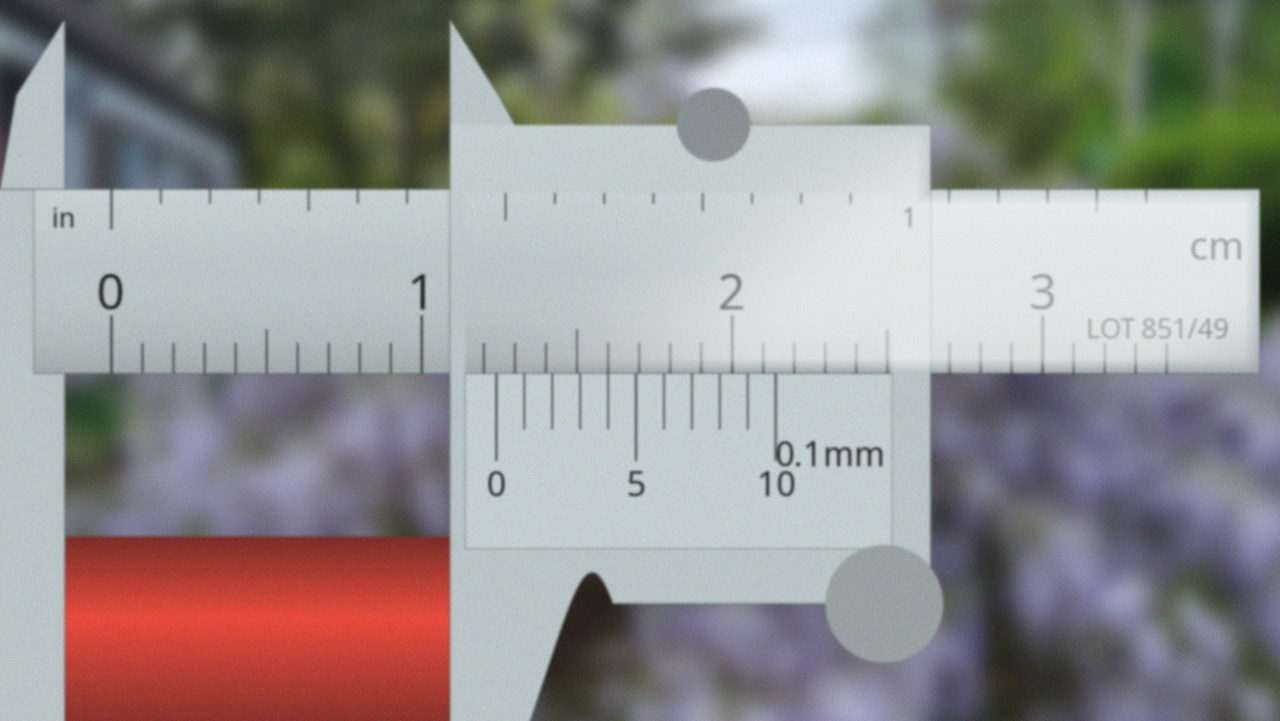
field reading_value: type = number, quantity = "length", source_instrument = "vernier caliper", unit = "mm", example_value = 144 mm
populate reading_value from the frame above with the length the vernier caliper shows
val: 12.4 mm
